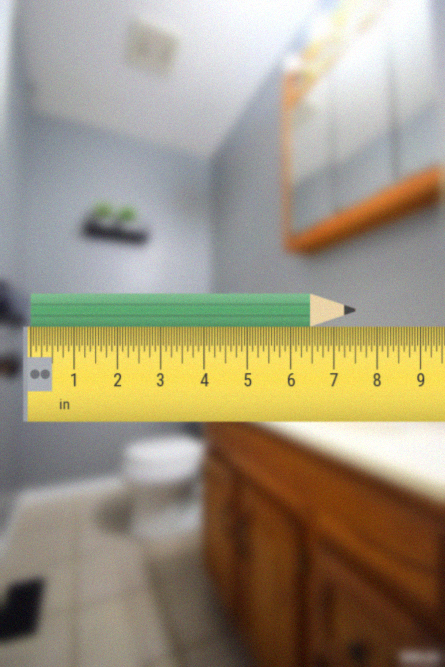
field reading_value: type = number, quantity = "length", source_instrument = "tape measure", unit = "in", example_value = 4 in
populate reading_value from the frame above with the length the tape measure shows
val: 7.5 in
